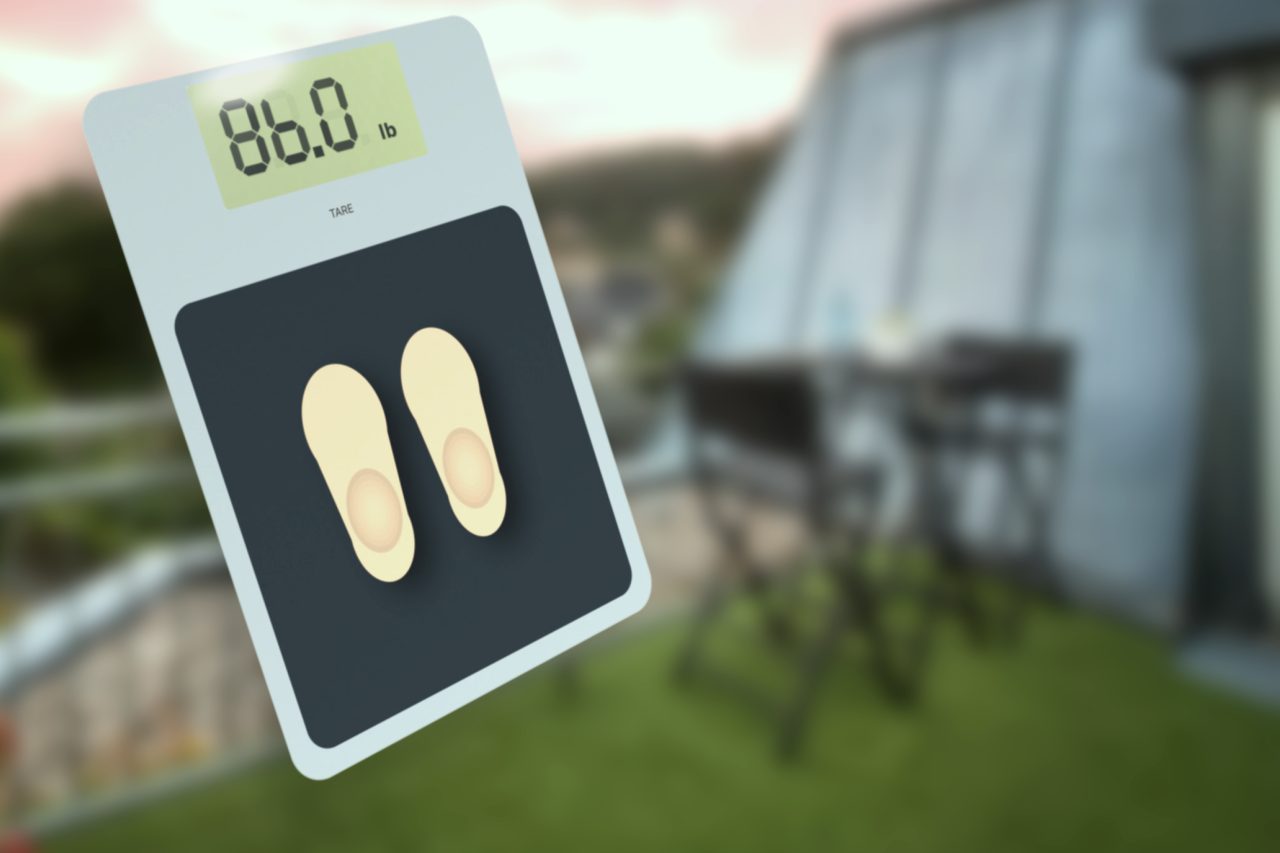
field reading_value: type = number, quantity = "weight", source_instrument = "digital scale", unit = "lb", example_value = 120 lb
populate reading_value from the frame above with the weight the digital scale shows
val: 86.0 lb
